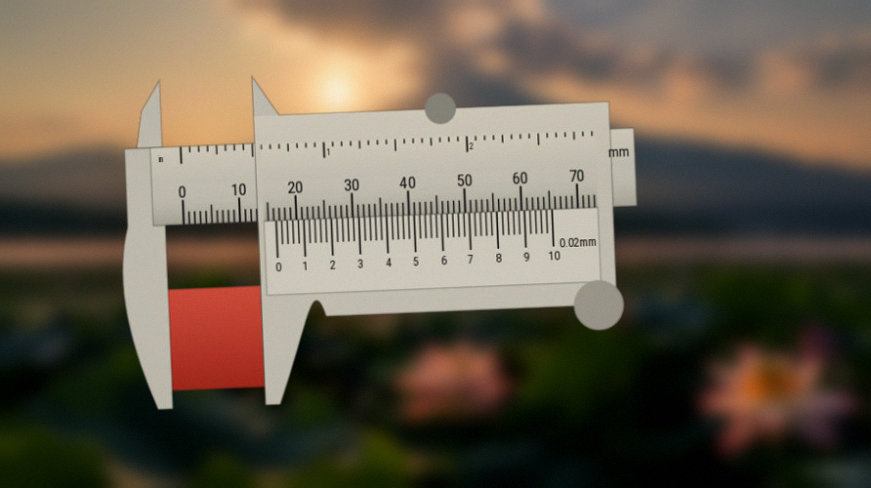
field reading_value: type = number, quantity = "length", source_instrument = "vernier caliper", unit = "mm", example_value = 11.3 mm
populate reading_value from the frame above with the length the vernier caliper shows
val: 16.4 mm
